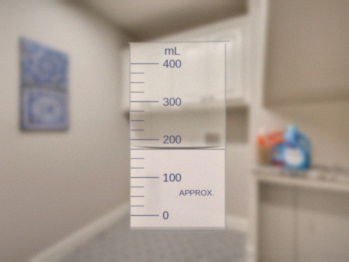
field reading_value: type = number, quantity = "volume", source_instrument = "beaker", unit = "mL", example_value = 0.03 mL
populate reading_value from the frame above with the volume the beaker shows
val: 175 mL
